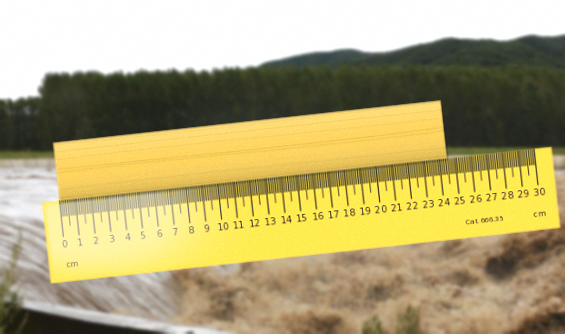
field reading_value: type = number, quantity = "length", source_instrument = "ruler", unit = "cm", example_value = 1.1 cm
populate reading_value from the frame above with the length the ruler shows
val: 24.5 cm
